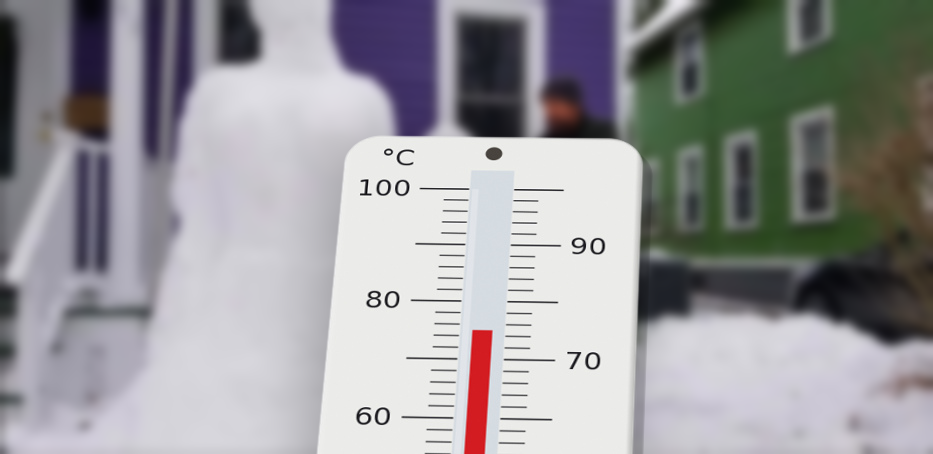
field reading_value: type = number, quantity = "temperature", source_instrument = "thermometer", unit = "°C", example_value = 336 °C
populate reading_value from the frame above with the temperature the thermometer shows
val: 75 °C
